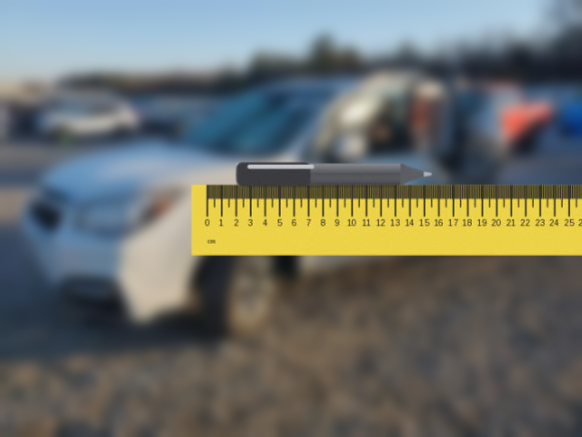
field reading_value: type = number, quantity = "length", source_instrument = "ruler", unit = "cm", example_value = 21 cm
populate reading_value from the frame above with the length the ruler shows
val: 13.5 cm
